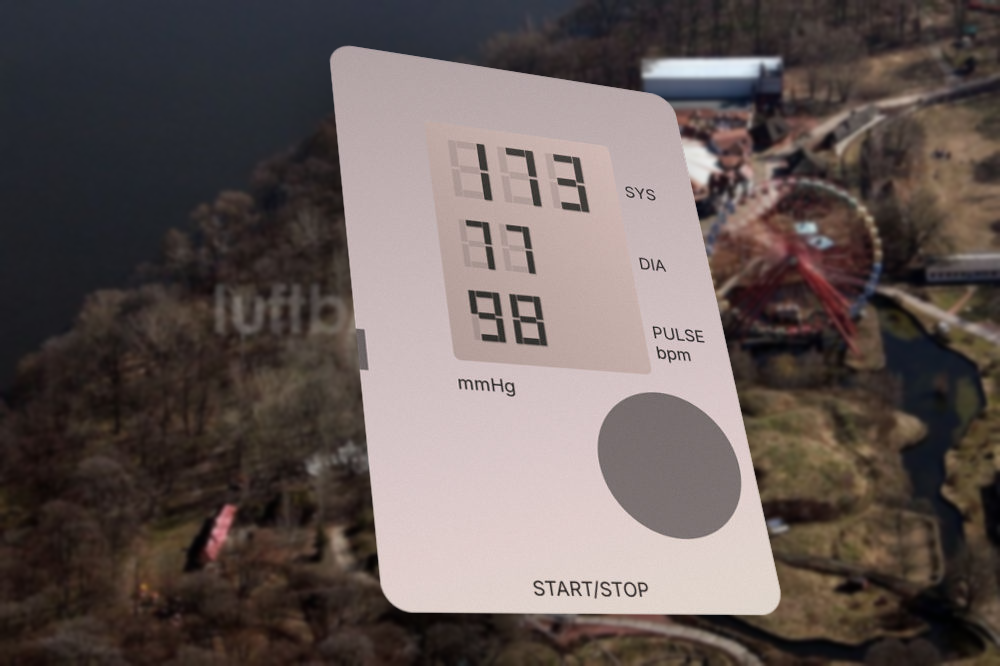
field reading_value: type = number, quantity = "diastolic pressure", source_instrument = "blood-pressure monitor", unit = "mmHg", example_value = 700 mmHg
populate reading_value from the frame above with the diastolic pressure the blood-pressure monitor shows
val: 77 mmHg
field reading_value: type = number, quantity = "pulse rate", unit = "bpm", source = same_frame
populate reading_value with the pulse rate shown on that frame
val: 98 bpm
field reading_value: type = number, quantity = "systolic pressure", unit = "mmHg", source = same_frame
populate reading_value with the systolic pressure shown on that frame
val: 173 mmHg
